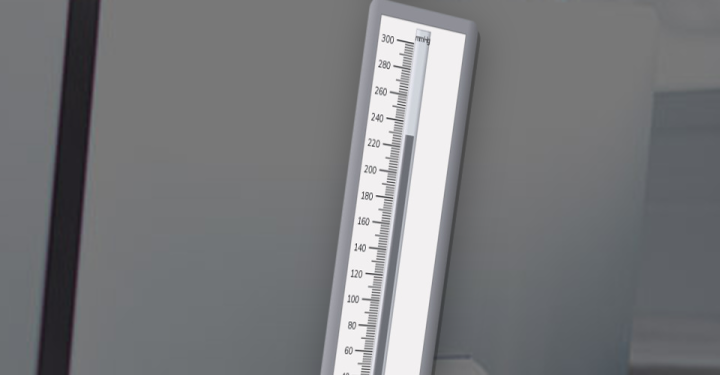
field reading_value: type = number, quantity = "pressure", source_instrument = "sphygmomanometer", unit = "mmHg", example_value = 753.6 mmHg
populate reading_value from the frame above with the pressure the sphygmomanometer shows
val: 230 mmHg
